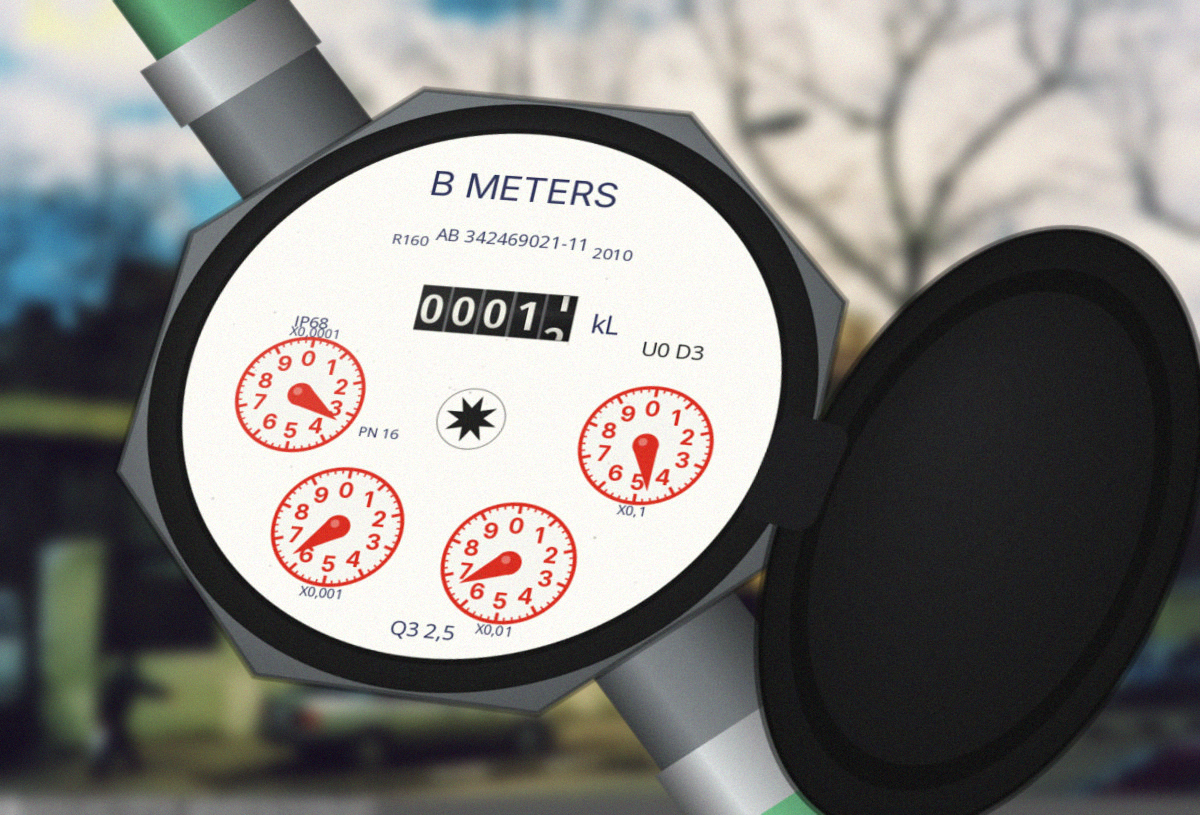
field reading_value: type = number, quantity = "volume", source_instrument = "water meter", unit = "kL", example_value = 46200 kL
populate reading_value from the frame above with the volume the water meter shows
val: 11.4663 kL
